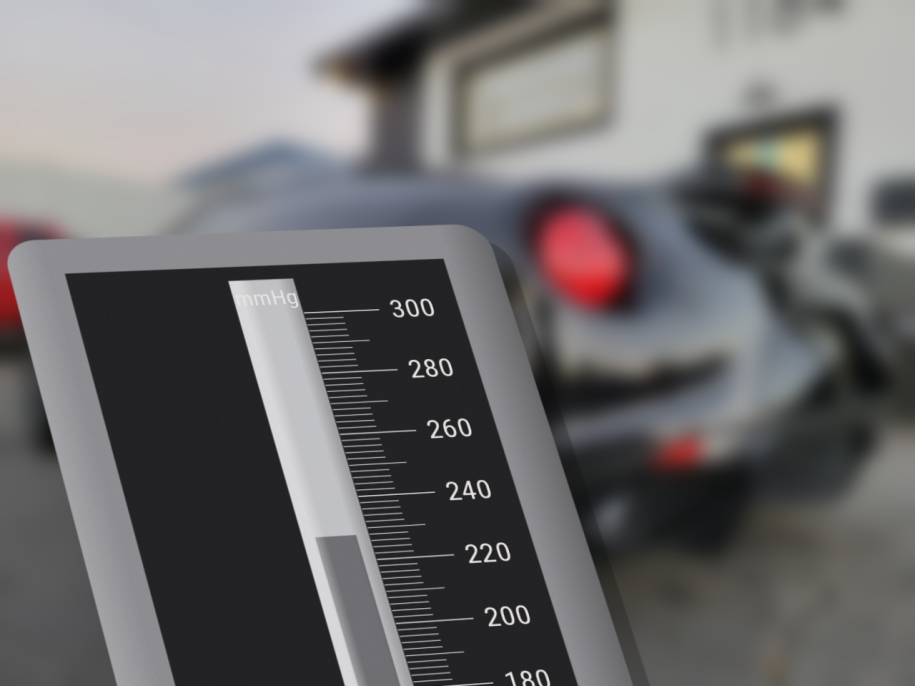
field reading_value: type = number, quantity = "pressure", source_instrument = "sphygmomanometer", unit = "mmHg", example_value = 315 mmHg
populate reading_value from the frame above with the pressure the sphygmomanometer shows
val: 228 mmHg
